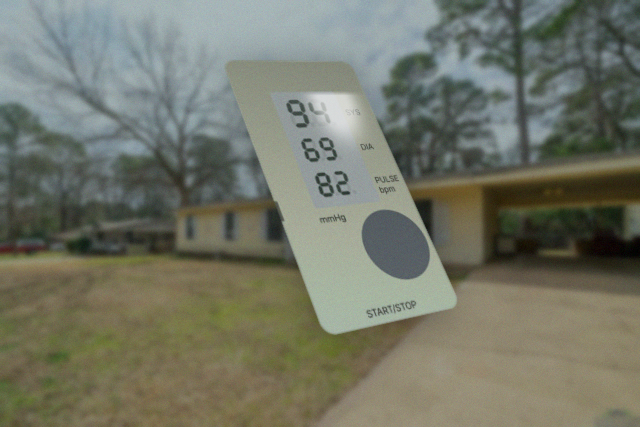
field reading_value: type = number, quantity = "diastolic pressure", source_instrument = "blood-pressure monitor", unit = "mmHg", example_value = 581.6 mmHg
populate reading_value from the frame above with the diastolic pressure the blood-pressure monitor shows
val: 69 mmHg
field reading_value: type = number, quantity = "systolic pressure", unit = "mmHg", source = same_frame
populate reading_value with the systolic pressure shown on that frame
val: 94 mmHg
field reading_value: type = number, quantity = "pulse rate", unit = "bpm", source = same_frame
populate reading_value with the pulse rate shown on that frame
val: 82 bpm
